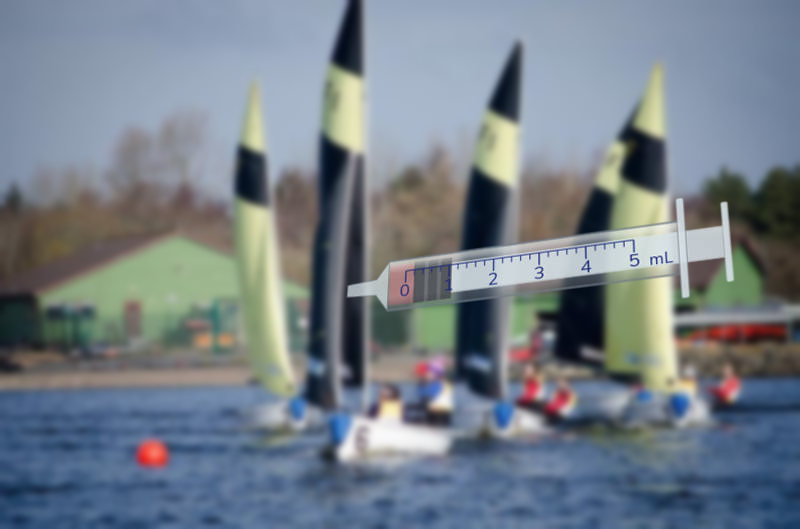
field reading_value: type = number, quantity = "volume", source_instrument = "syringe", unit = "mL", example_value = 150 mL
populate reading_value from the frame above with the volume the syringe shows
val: 0.2 mL
